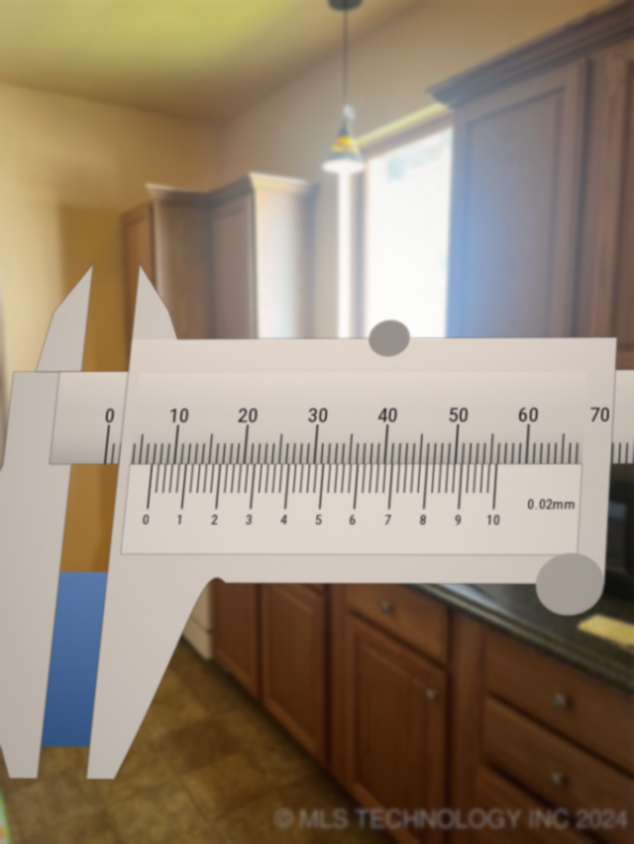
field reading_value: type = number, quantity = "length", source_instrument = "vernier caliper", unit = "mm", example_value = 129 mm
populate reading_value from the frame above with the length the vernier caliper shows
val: 6.8 mm
